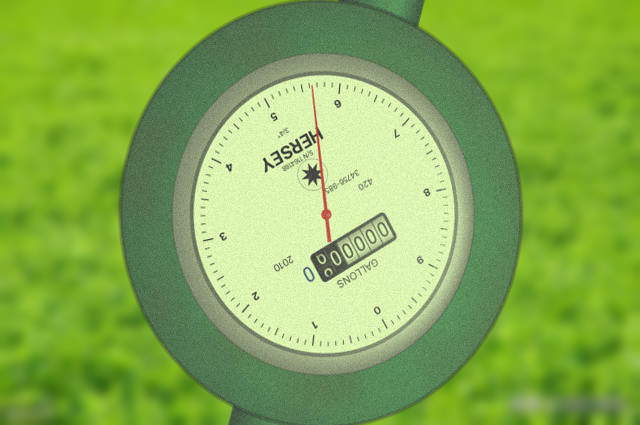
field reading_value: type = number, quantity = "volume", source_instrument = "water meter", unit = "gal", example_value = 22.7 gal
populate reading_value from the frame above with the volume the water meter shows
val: 85.6 gal
